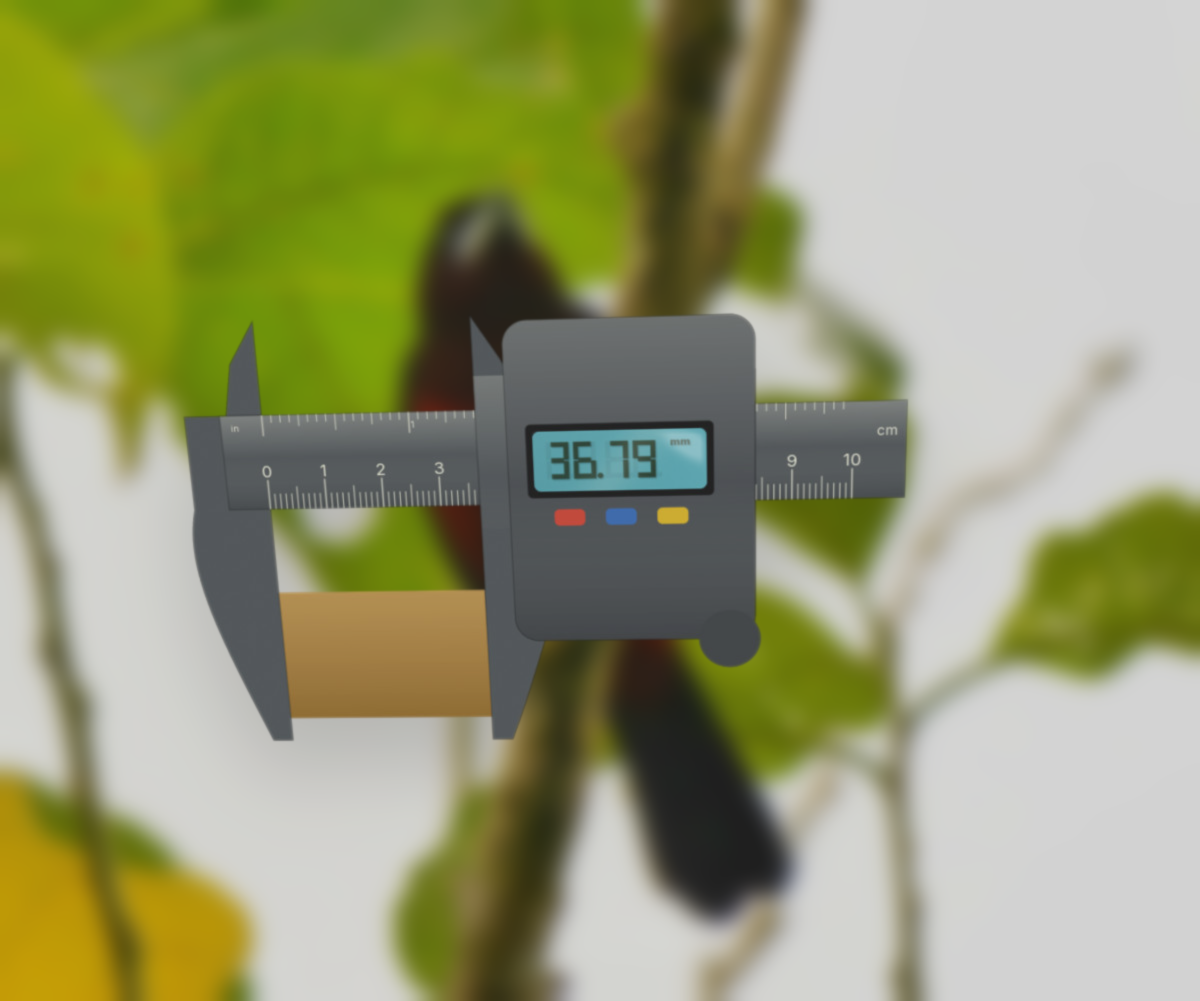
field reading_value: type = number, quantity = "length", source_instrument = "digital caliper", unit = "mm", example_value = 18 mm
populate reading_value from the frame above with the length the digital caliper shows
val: 36.79 mm
